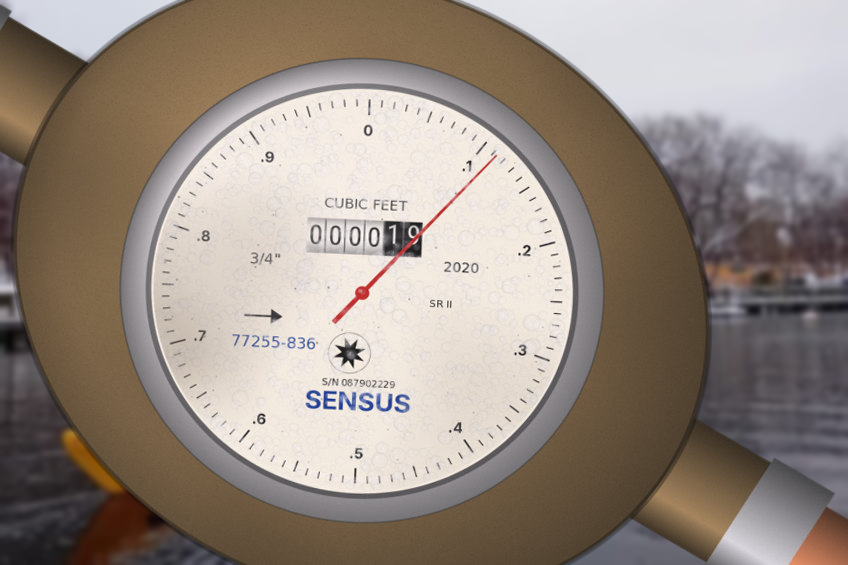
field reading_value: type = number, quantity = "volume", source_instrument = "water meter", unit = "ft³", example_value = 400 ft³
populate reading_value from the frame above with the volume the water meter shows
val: 19.11 ft³
